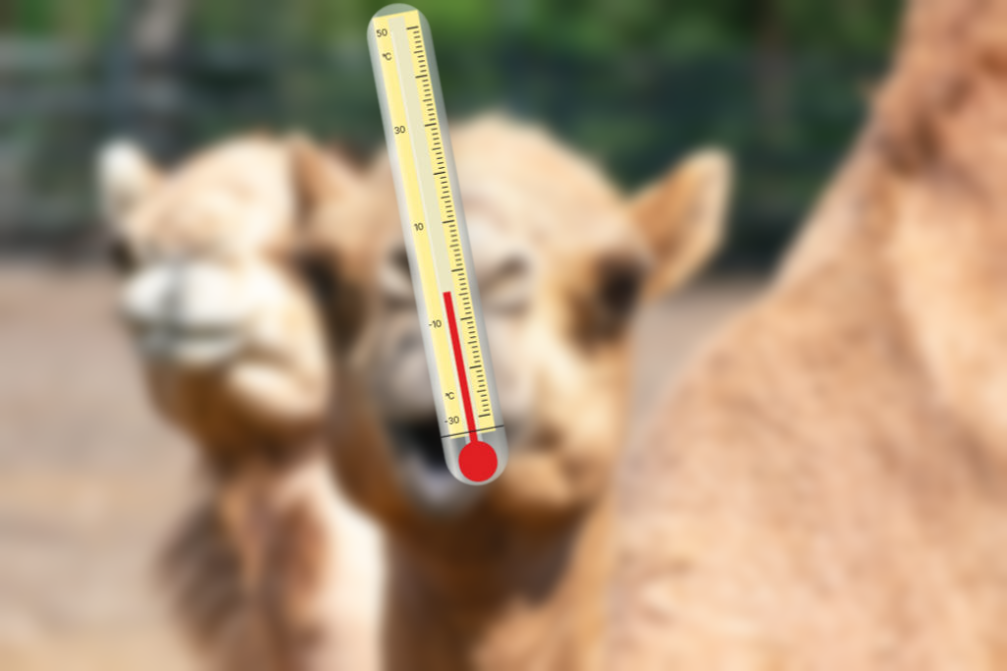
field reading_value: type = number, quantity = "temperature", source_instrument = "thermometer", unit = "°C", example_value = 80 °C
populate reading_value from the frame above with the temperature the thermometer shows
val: -4 °C
